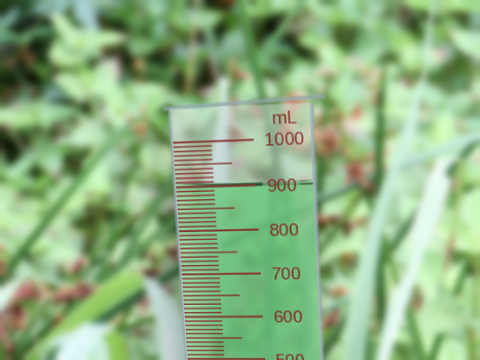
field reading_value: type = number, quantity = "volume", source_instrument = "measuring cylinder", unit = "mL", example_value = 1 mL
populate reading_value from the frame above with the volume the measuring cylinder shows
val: 900 mL
